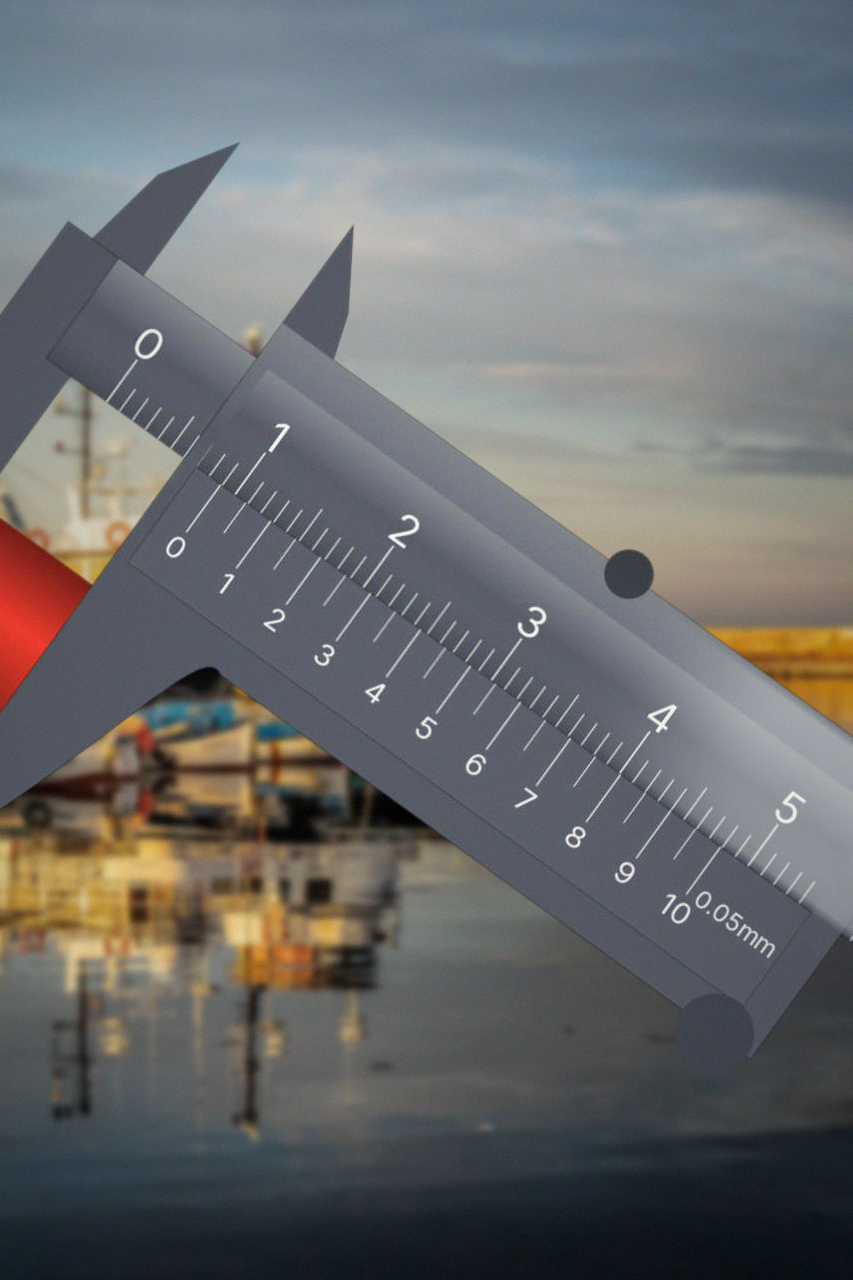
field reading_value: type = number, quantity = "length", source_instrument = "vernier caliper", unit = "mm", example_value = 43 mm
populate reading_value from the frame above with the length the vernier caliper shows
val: 8.9 mm
